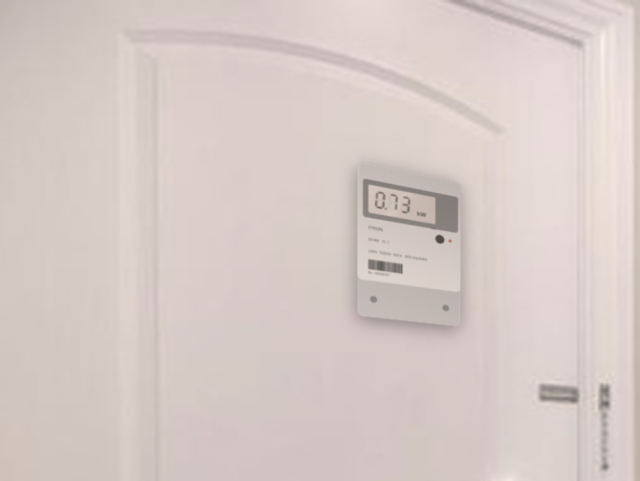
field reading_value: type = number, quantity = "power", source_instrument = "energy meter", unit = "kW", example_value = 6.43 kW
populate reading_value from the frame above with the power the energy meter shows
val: 0.73 kW
